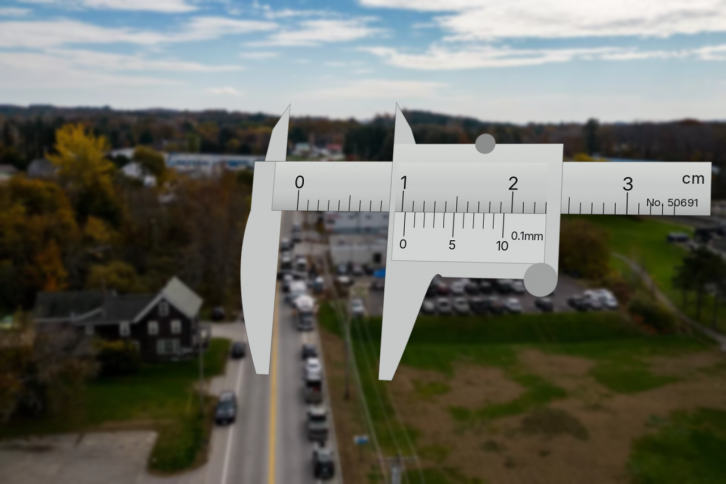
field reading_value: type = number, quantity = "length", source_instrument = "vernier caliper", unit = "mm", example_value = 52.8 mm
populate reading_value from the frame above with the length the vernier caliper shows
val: 10.3 mm
